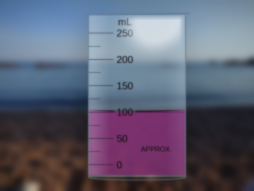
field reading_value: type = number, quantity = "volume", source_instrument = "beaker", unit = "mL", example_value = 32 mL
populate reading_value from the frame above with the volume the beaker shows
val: 100 mL
